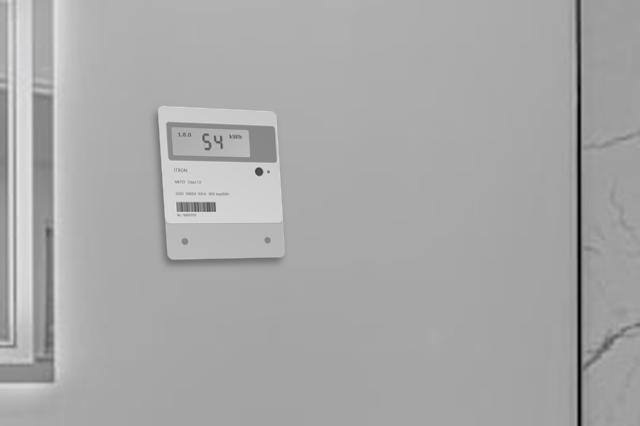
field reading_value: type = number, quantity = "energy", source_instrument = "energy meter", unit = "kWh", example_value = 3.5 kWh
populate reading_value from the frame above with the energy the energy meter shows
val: 54 kWh
